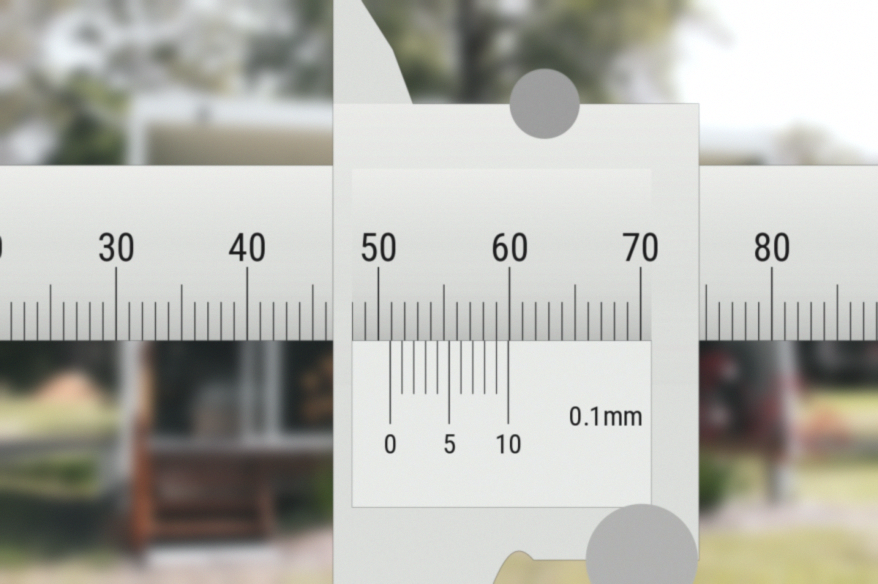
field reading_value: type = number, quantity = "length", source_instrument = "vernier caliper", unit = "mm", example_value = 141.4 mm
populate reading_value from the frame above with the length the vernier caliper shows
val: 50.9 mm
